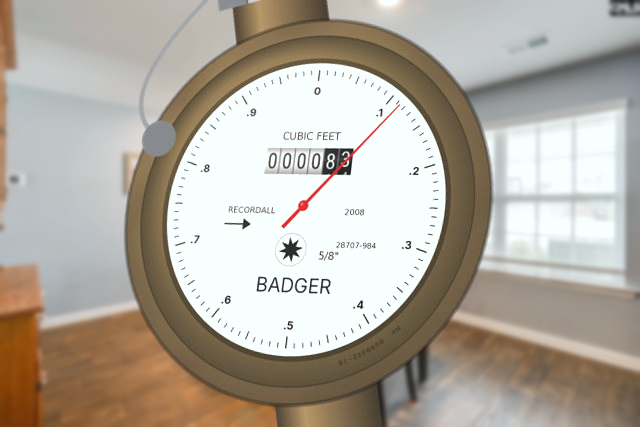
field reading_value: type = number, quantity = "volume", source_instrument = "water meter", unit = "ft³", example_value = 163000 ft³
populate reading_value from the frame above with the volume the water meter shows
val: 83.11 ft³
